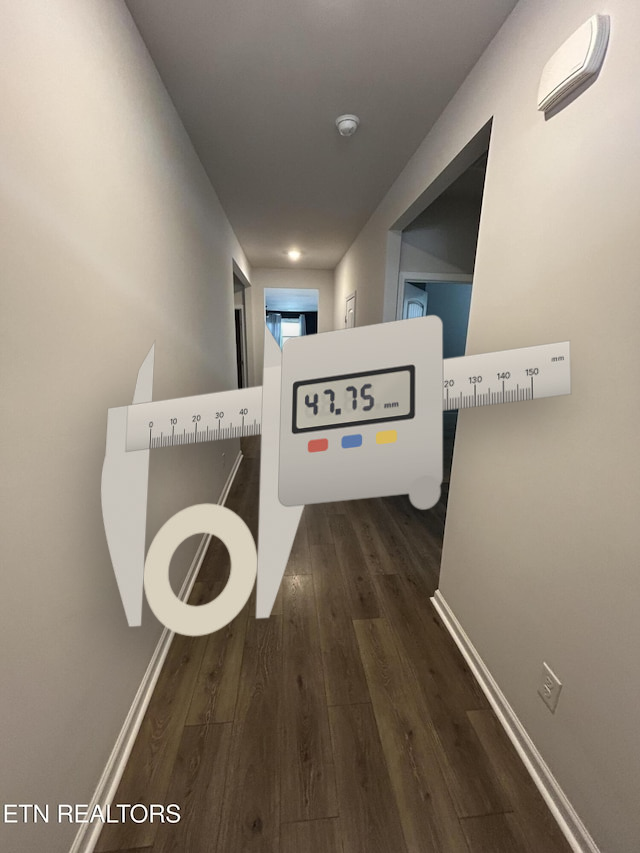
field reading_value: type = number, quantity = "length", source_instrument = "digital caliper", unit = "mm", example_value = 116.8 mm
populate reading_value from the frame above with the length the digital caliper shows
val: 47.75 mm
